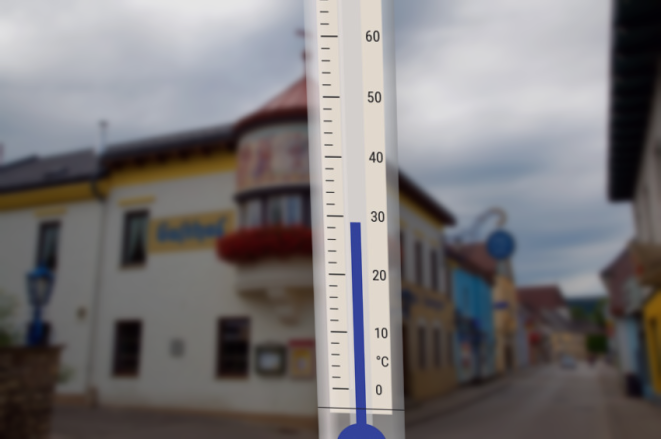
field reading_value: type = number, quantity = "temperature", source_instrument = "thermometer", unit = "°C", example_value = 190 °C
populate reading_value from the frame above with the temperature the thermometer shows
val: 29 °C
